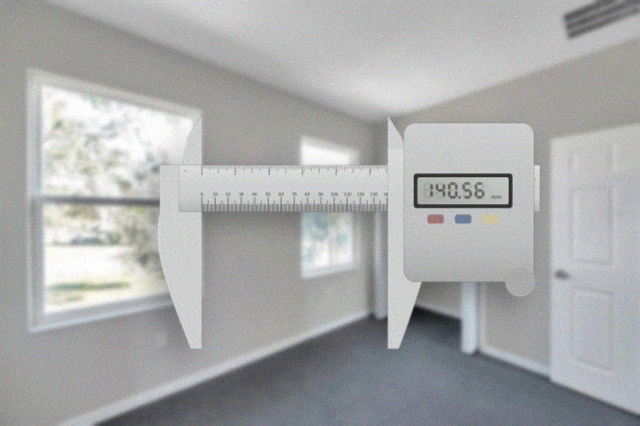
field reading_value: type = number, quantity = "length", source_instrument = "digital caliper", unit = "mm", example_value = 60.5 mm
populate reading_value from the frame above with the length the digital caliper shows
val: 140.56 mm
